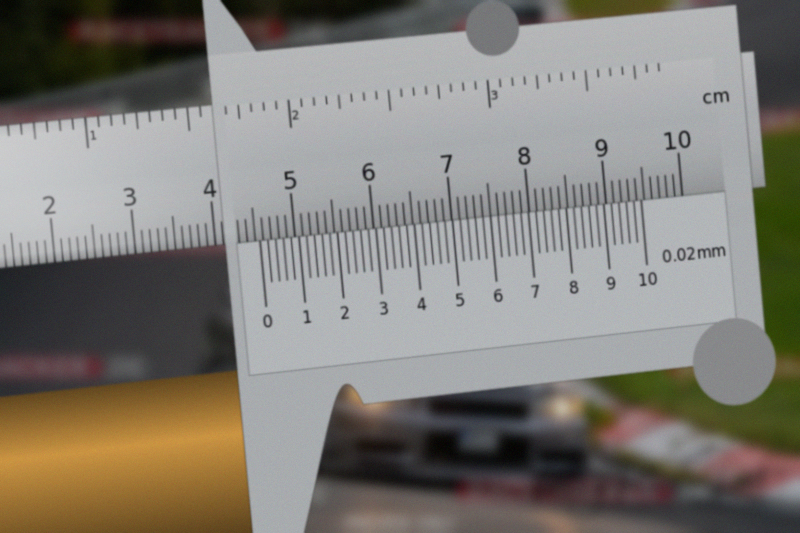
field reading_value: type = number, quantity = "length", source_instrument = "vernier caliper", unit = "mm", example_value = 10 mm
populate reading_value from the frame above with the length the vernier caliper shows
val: 45.6 mm
